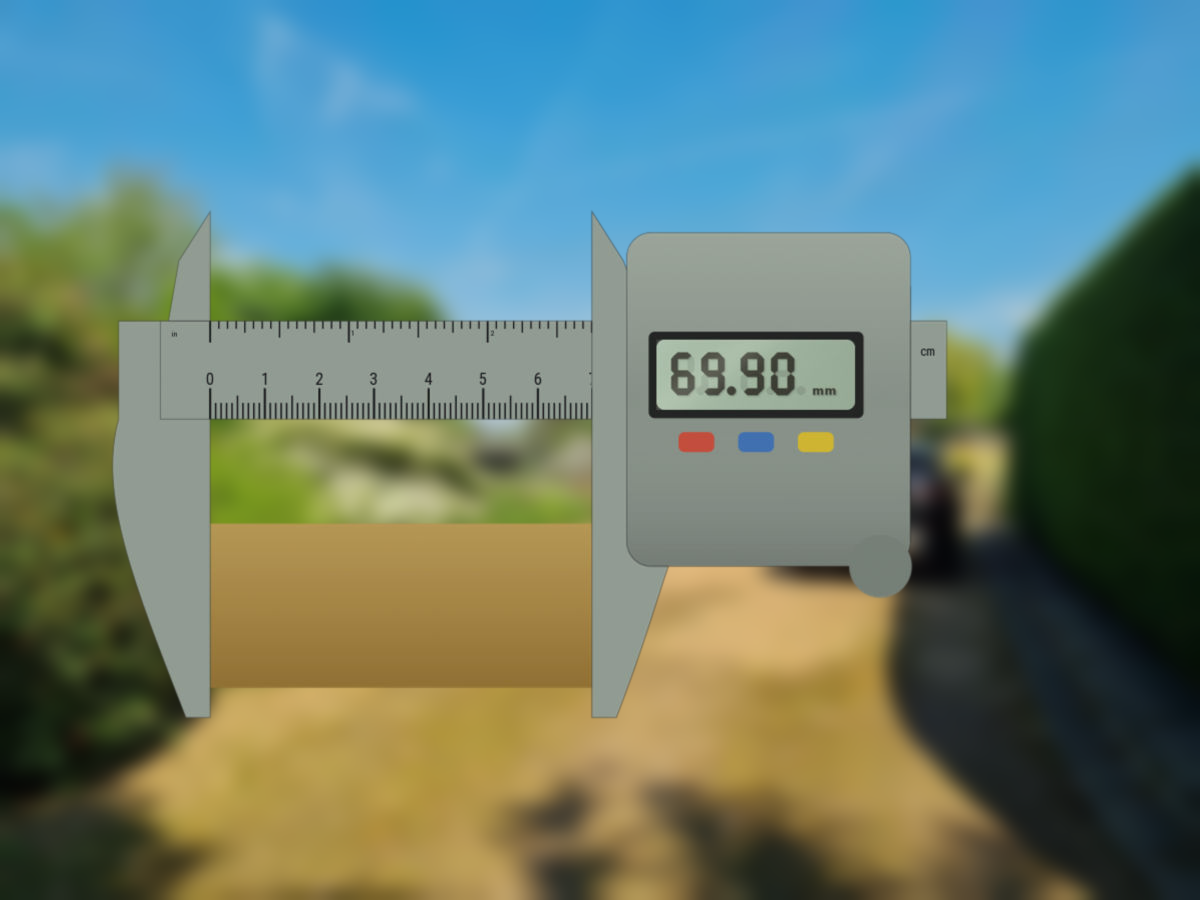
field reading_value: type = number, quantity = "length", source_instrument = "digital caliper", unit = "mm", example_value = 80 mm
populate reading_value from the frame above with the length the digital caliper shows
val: 69.90 mm
